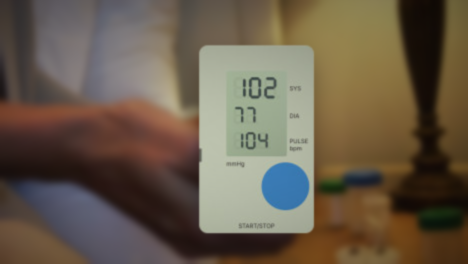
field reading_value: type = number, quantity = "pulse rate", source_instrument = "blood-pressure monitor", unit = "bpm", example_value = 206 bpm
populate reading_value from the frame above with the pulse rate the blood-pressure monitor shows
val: 104 bpm
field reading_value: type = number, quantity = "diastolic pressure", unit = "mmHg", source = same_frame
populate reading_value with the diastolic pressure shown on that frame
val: 77 mmHg
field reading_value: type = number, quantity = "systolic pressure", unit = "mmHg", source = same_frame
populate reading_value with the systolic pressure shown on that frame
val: 102 mmHg
